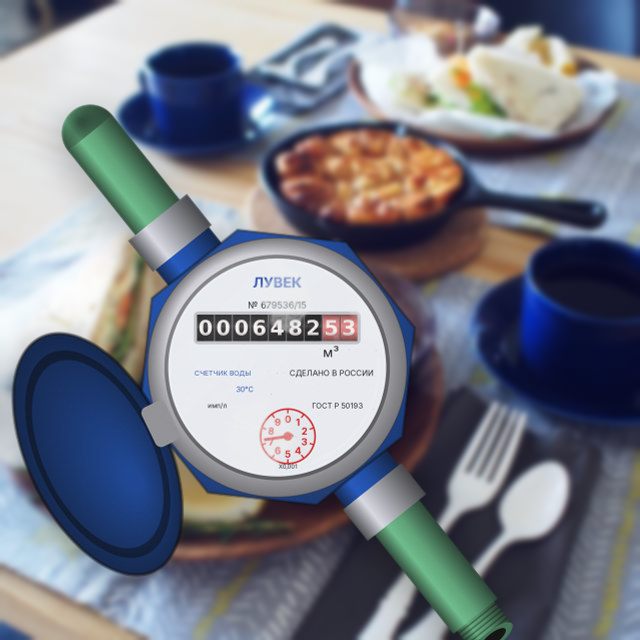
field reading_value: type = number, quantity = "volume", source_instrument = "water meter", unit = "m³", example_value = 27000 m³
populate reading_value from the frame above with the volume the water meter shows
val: 6482.537 m³
